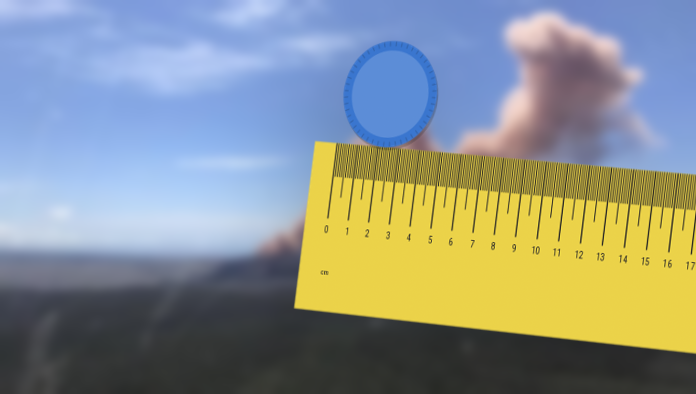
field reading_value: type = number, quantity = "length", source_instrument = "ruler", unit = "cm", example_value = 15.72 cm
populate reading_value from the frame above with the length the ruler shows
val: 4.5 cm
